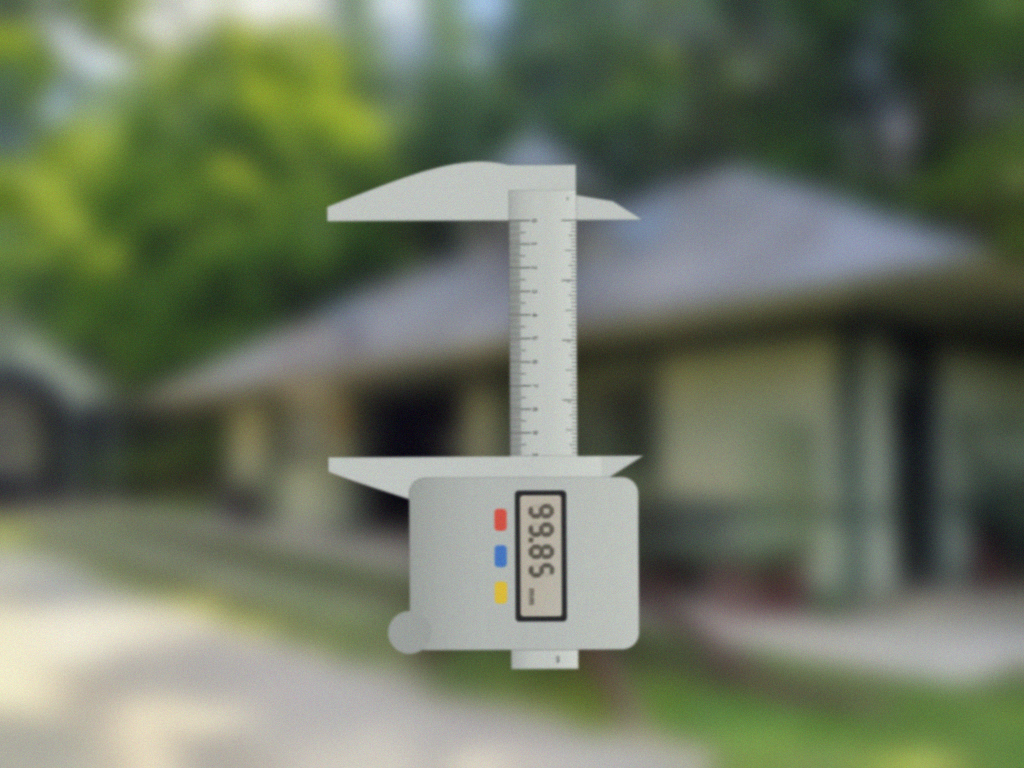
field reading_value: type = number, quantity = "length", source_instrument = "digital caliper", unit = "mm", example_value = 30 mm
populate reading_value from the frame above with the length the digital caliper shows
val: 99.85 mm
